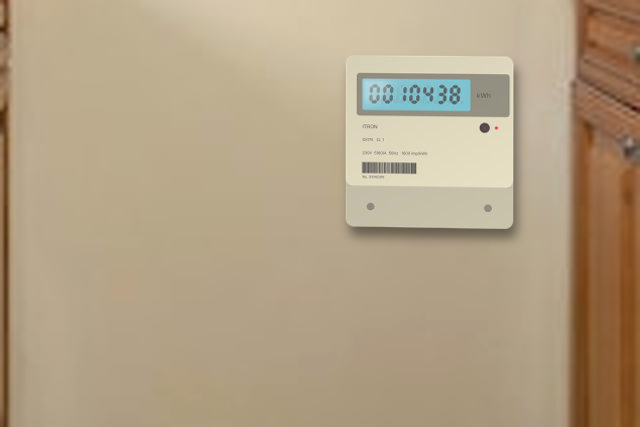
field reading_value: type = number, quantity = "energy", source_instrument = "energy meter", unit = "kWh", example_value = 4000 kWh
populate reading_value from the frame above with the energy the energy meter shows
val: 10438 kWh
